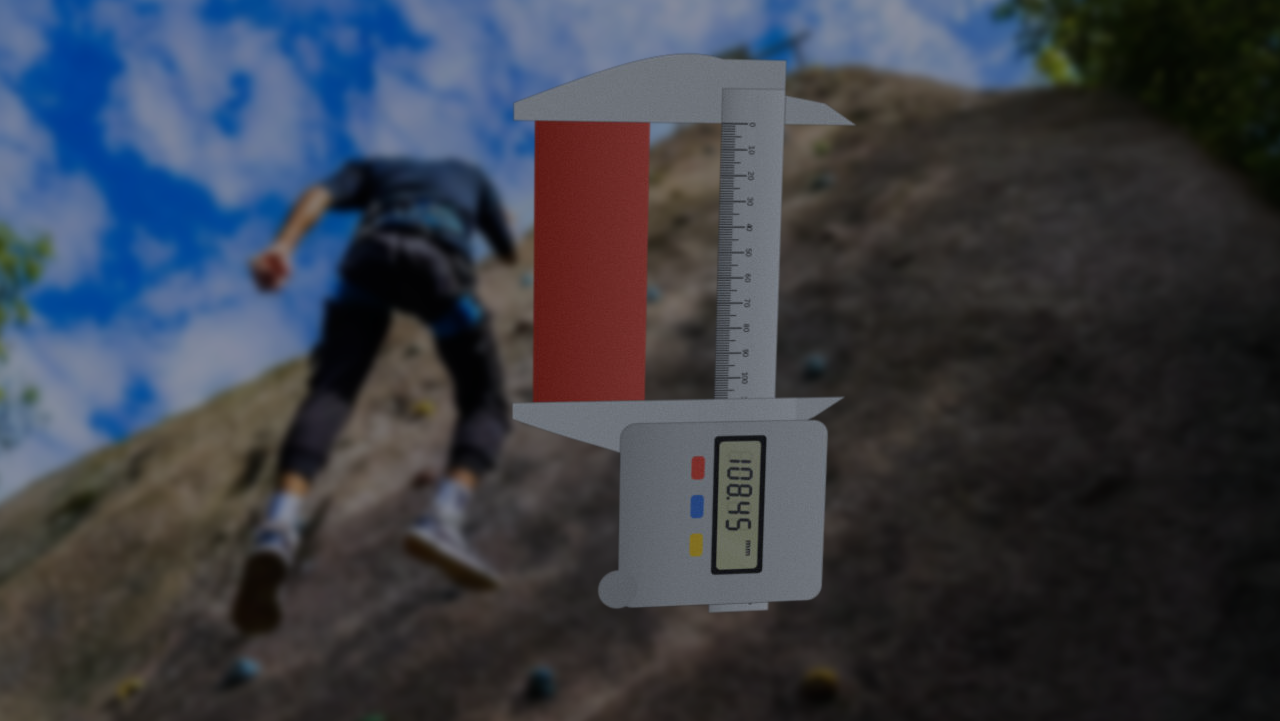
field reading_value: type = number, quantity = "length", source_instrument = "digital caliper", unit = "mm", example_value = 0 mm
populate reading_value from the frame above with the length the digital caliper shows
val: 108.45 mm
